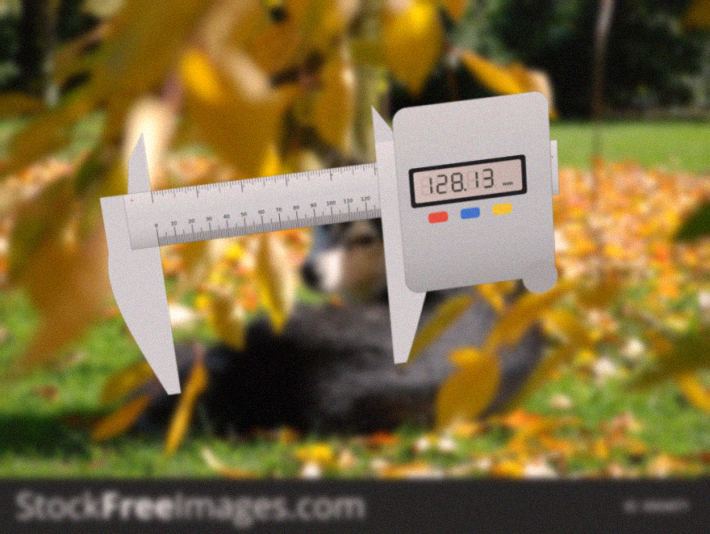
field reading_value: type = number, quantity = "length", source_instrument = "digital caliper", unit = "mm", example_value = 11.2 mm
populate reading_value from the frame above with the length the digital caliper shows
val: 128.13 mm
